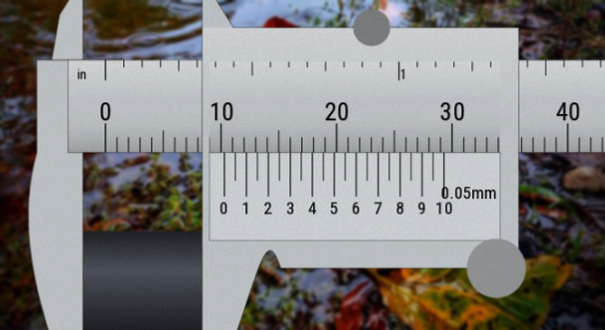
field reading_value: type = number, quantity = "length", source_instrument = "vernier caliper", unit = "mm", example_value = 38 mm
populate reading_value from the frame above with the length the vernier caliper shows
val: 10.3 mm
